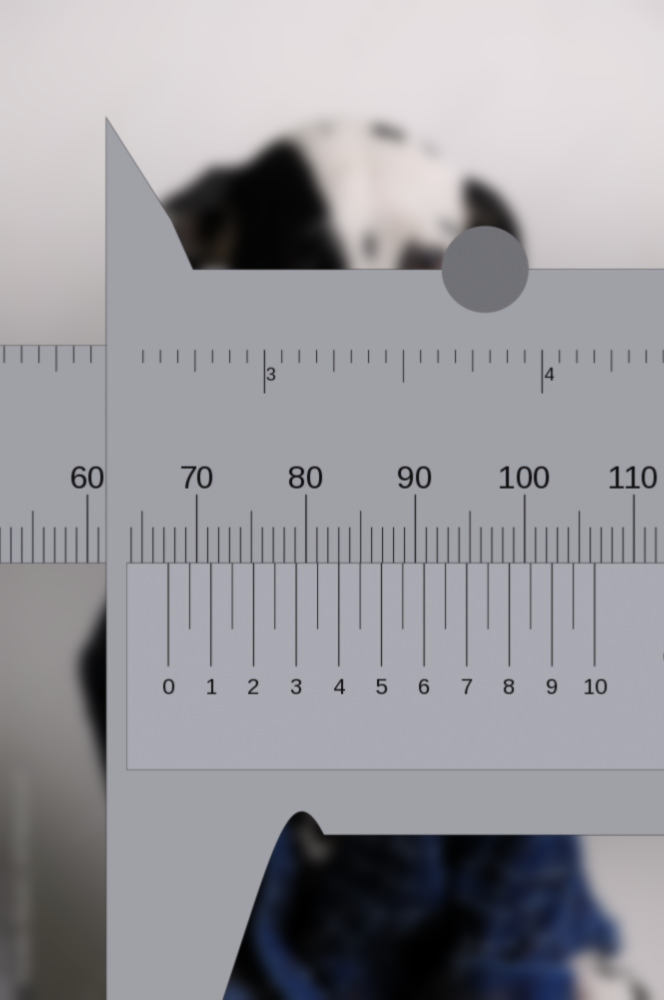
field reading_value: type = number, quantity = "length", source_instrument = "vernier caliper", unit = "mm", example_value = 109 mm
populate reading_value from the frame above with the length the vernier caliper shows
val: 67.4 mm
